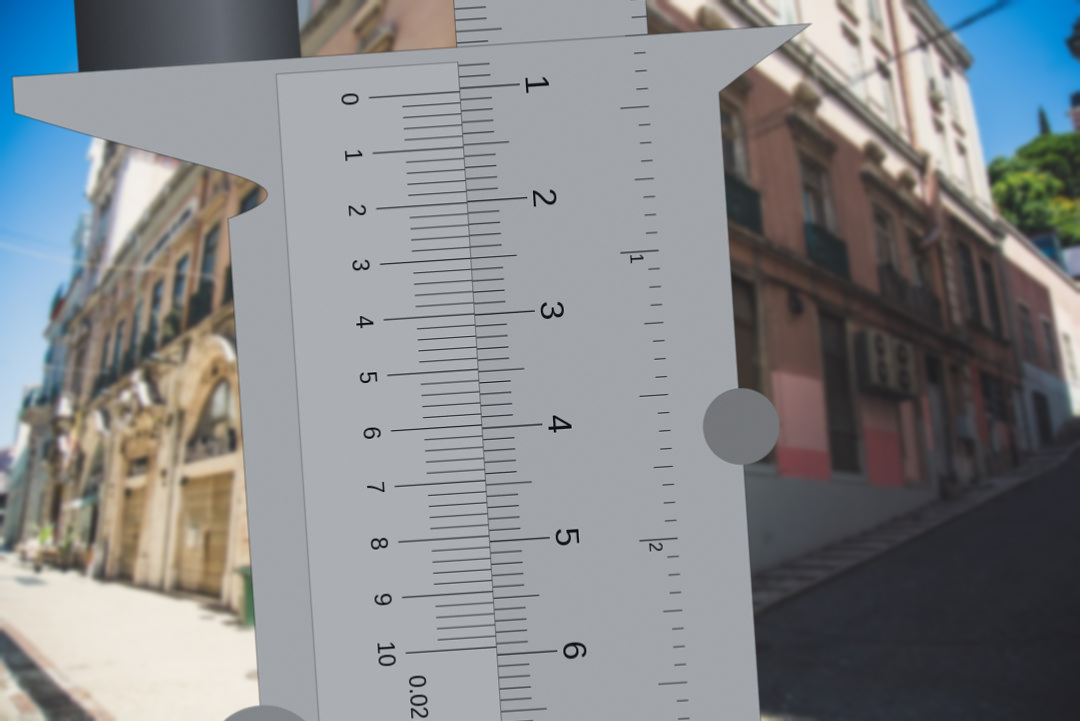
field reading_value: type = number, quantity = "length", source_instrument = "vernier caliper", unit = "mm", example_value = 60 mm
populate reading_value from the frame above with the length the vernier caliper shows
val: 10.3 mm
